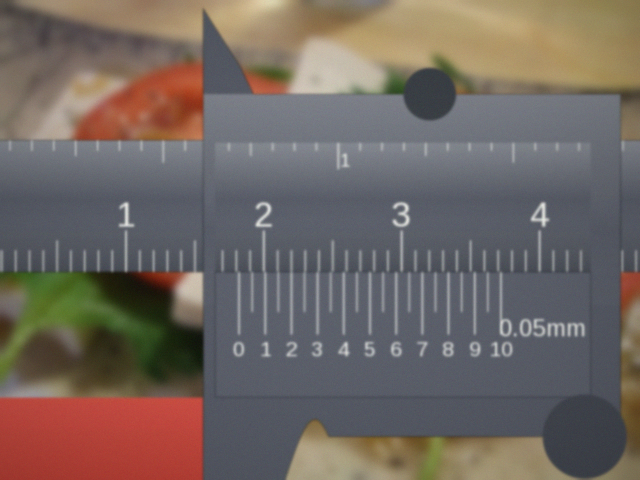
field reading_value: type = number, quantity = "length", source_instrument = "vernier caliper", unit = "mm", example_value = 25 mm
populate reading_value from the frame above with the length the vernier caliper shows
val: 18.2 mm
